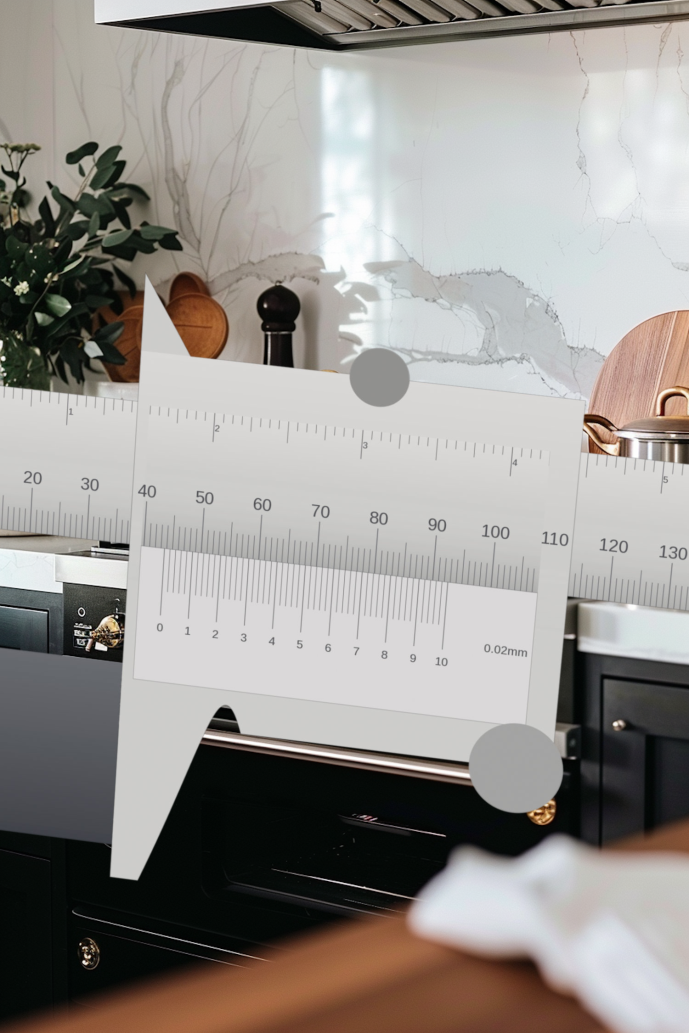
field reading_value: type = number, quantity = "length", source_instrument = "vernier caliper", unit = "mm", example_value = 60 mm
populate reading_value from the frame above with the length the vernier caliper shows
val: 43.6 mm
